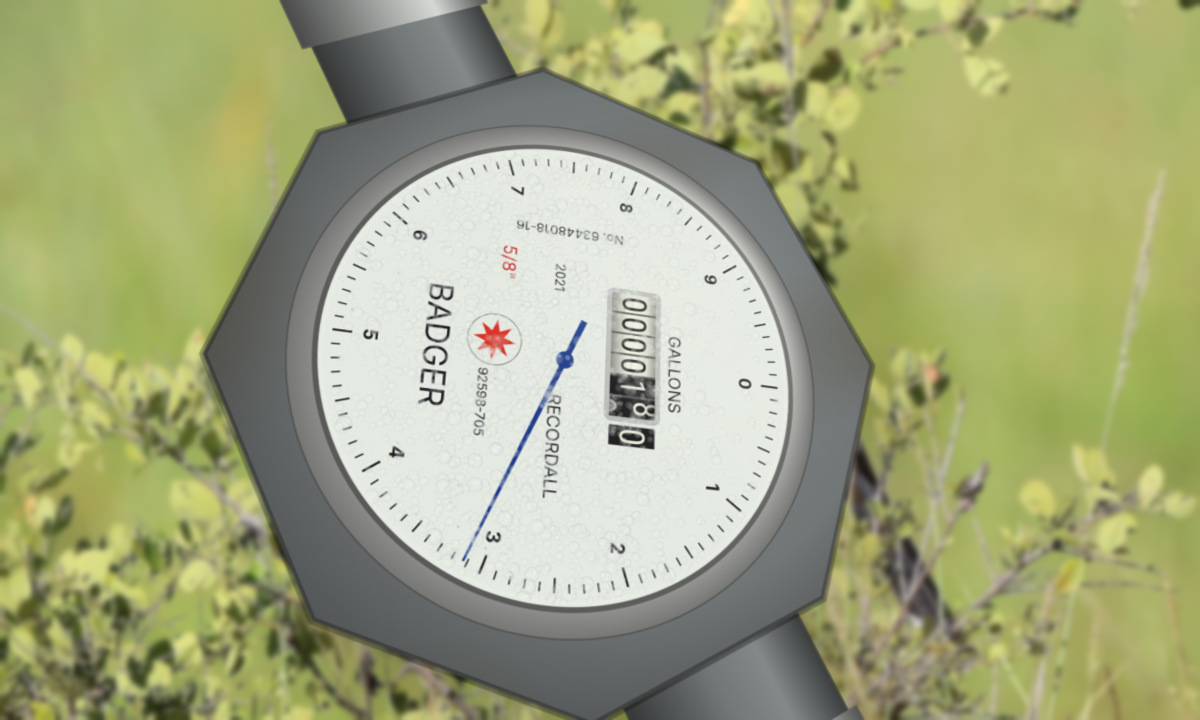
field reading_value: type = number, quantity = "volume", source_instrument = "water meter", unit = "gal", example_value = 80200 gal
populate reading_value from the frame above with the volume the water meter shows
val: 183.1 gal
